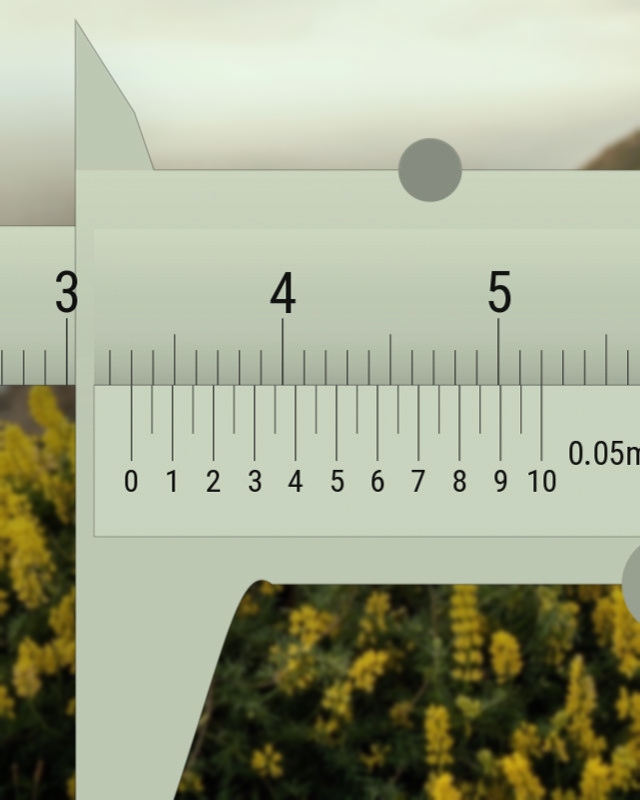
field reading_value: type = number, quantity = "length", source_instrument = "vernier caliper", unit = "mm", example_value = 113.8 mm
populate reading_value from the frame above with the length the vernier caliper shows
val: 33.0 mm
